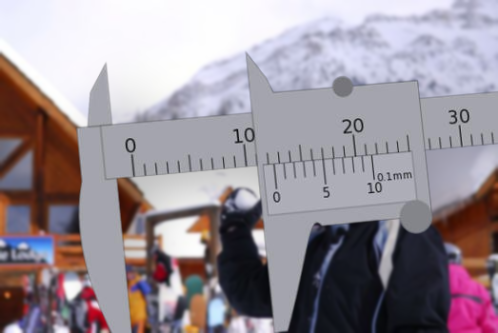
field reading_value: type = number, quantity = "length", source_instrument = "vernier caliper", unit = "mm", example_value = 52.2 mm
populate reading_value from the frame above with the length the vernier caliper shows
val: 12.5 mm
